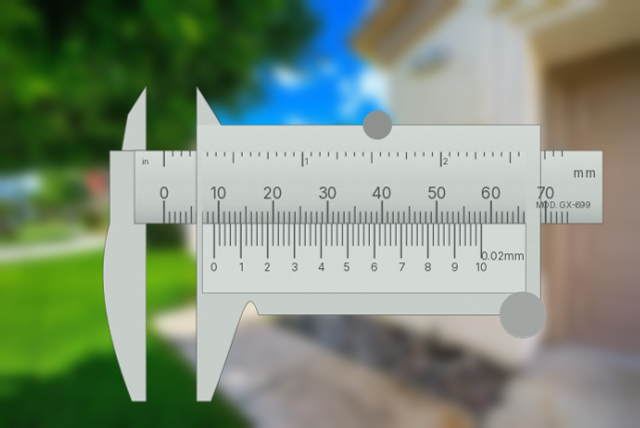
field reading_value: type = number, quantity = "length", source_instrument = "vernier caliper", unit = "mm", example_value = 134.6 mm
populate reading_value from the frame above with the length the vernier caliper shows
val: 9.2 mm
